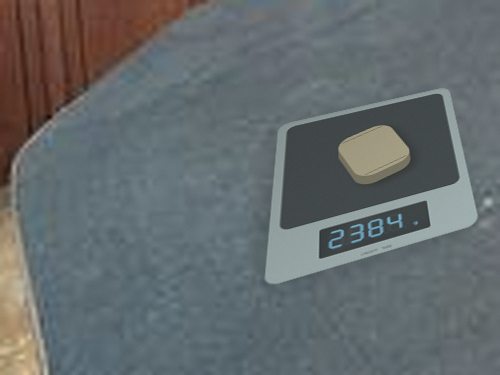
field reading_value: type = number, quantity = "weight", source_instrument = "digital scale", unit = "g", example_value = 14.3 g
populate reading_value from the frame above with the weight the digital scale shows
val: 2384 g
